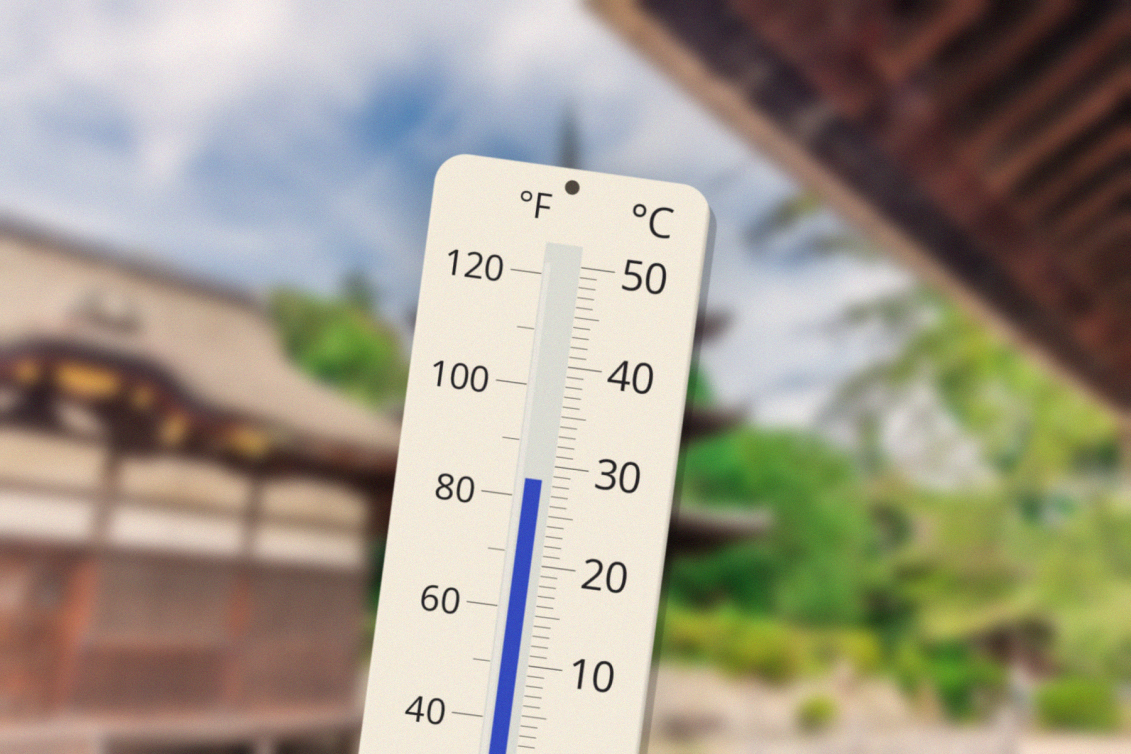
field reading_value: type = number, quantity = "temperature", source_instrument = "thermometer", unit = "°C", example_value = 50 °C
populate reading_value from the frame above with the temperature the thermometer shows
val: 28.5 °C
